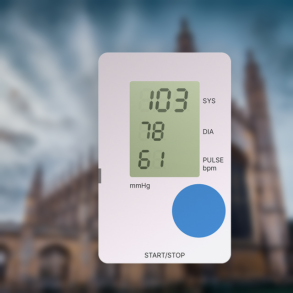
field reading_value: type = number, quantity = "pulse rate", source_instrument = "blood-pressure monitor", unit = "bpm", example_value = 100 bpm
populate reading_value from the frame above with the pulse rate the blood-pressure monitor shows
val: 61 bpm
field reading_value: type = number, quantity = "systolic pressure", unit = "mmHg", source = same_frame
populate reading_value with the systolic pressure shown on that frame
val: 103 mmHg
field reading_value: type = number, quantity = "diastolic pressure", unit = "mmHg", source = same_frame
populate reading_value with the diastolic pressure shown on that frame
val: 78 mmHg
